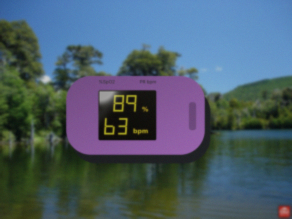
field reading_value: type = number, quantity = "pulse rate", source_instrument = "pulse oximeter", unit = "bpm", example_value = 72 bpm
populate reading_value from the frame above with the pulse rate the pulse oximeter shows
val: 63 bpm
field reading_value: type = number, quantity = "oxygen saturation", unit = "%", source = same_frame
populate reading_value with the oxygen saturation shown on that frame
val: 89 %
